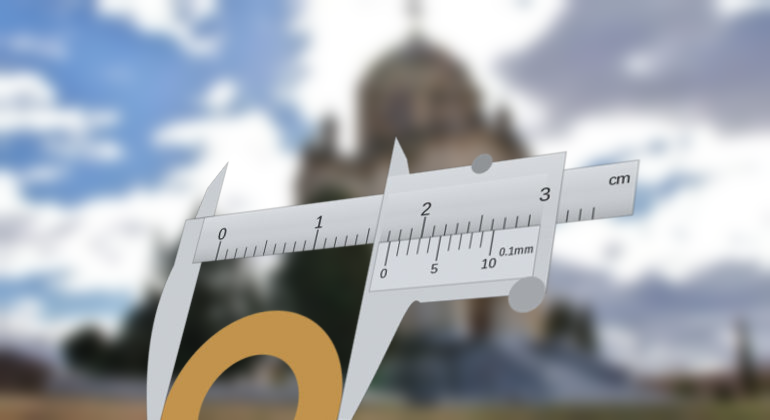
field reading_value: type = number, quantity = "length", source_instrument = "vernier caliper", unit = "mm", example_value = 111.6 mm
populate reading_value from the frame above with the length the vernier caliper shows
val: 17.2 mm
